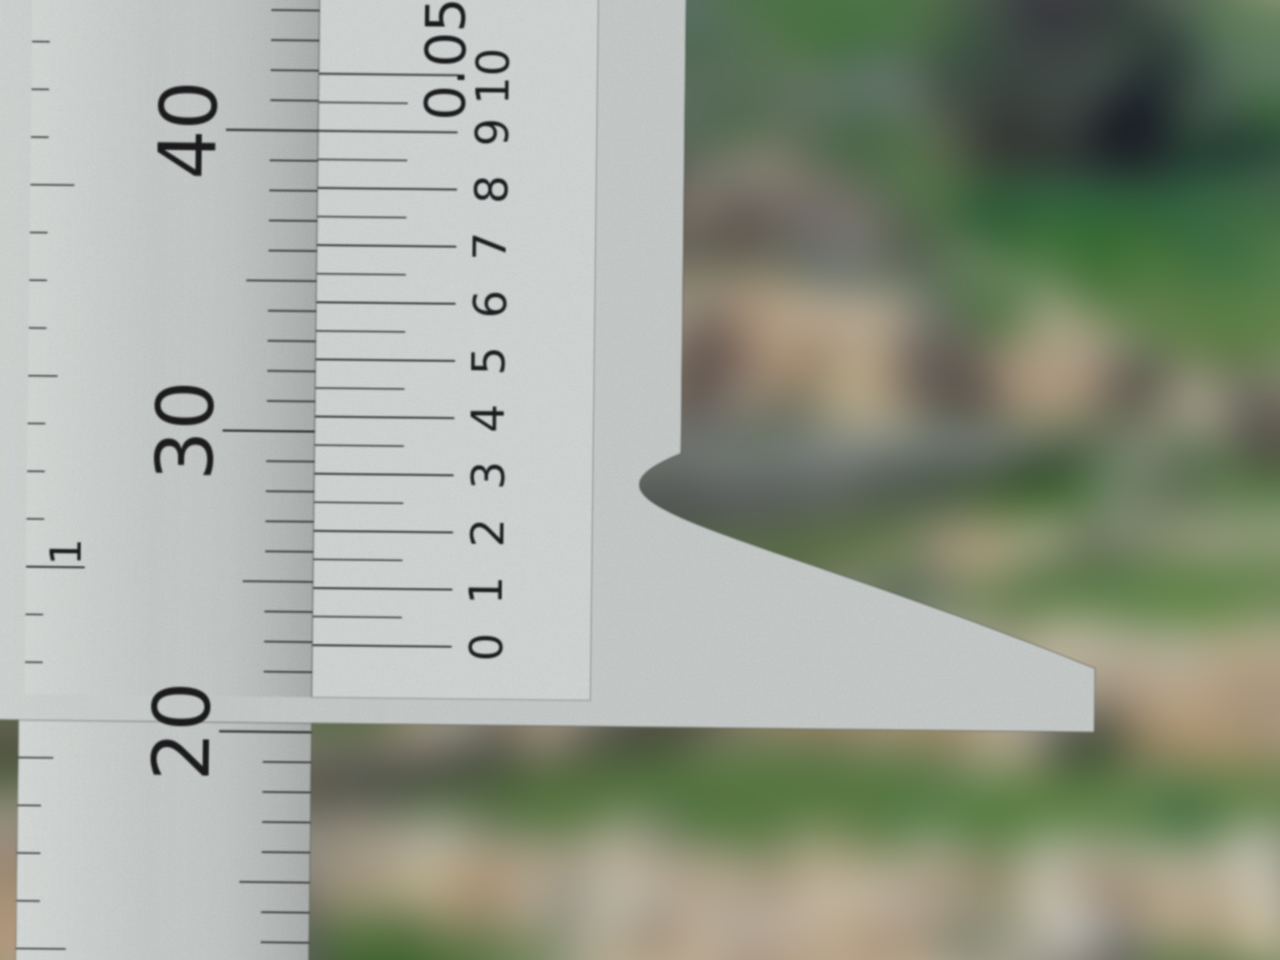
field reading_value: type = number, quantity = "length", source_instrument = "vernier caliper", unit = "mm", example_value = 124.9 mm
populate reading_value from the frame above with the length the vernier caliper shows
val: 22.9 mm
